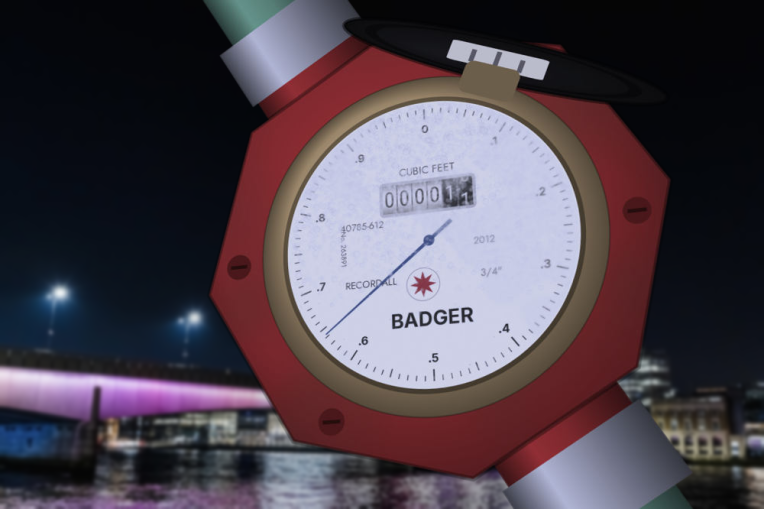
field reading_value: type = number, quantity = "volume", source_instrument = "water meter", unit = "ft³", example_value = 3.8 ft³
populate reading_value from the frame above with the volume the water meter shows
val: 10.64 ft³
